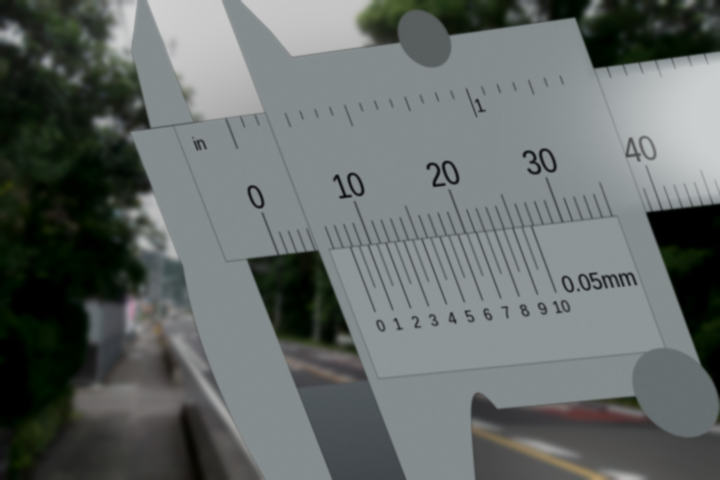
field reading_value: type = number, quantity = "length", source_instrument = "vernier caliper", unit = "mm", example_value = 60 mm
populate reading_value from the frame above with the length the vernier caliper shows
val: 7.8 mm
